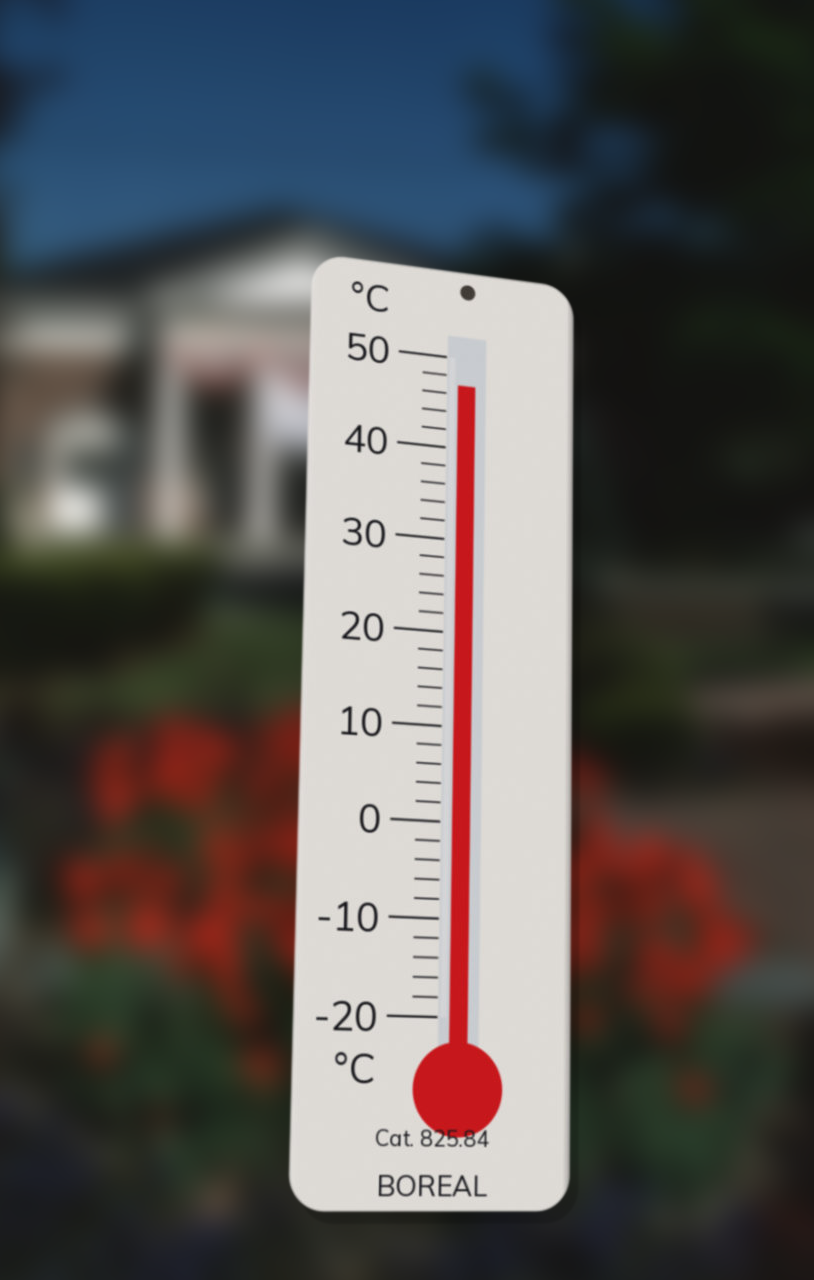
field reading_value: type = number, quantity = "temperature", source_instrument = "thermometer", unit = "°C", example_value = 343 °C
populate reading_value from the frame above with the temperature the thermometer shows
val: 47 °C
